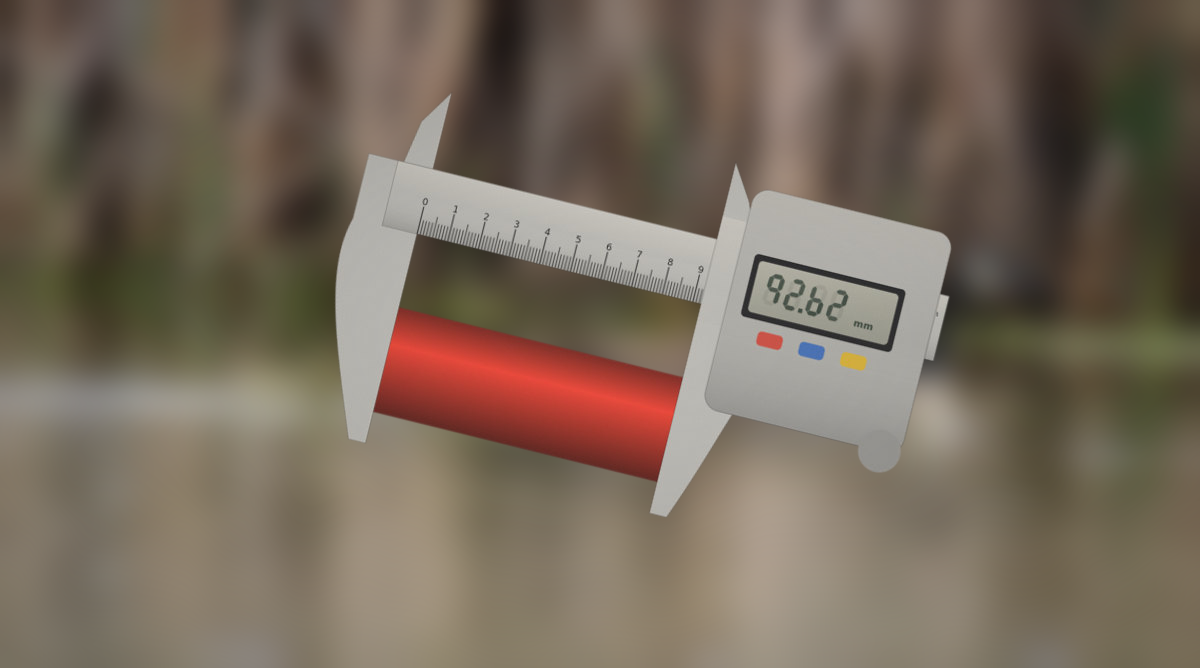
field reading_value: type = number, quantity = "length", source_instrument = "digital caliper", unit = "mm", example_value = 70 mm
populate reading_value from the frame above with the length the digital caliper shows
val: 92.62 mm
